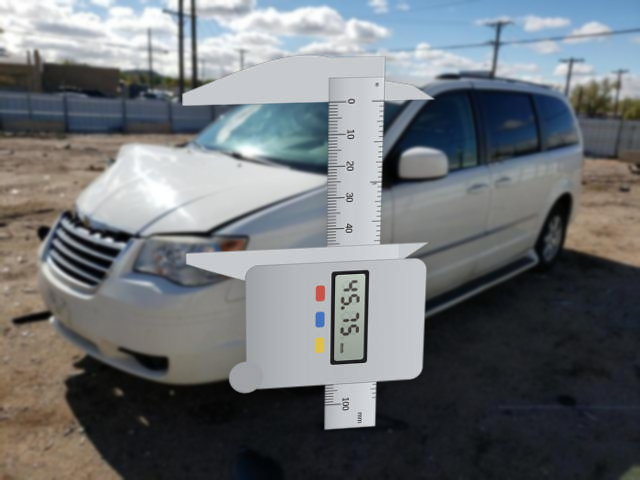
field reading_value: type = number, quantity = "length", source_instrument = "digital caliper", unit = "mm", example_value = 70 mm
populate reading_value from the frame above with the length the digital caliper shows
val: 45.75 mm
